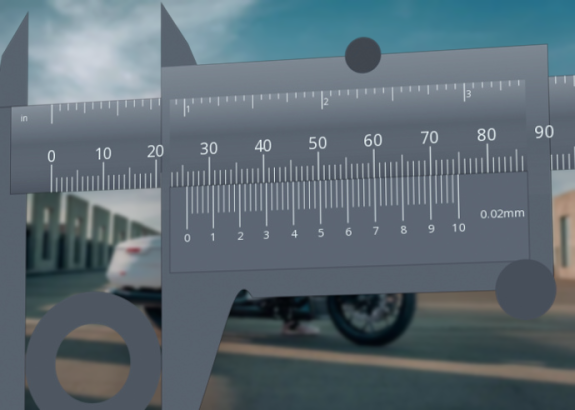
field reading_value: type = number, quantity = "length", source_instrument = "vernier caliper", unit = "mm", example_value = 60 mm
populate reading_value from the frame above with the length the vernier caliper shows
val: 25.8 mm
